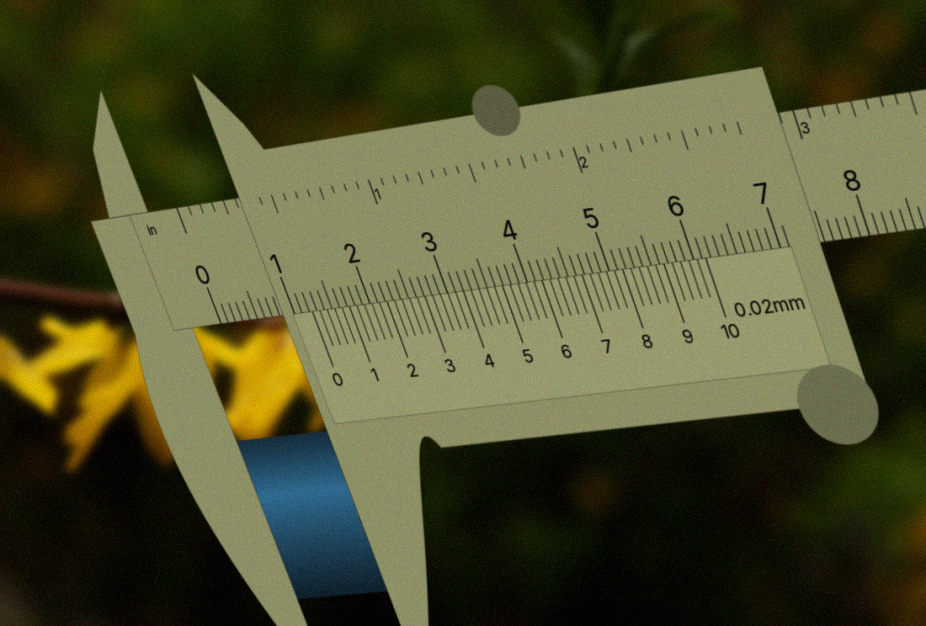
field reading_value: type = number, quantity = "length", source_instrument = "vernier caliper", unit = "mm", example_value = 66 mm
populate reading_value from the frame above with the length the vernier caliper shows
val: 12.4 mm
